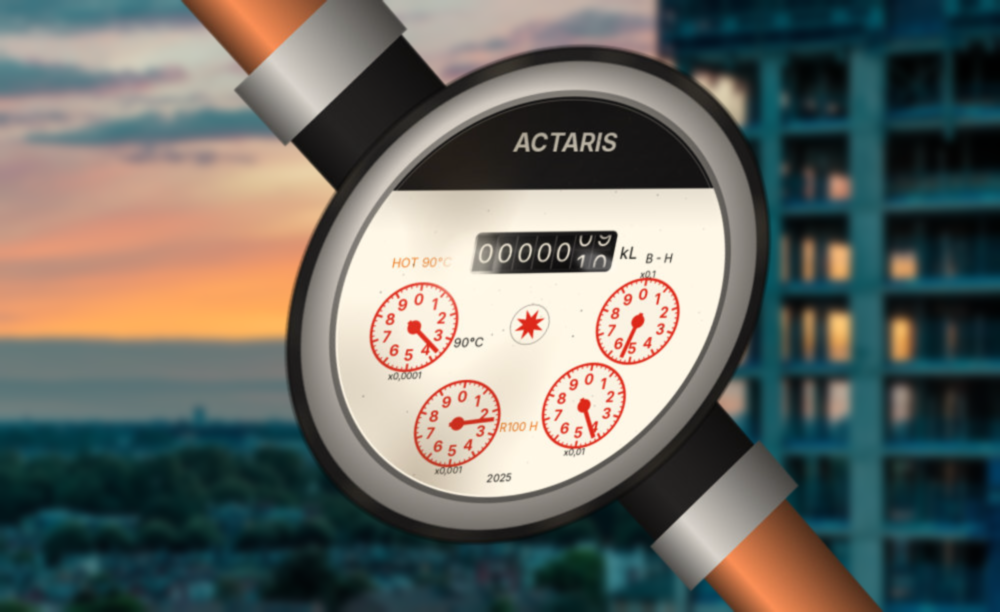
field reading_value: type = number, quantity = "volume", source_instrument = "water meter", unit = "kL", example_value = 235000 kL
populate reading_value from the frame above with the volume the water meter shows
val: 9.5423 kL
